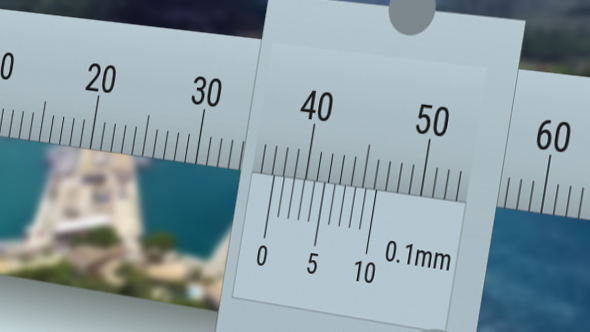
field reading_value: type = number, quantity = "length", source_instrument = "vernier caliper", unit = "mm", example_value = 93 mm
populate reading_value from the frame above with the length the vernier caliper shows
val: 37.2 mm
